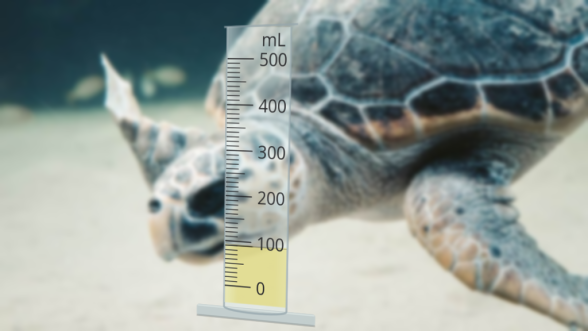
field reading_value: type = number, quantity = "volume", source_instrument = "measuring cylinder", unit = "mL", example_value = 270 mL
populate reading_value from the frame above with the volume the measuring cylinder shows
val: 90 mL
